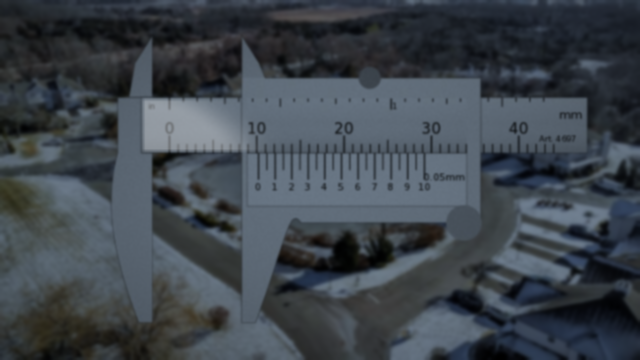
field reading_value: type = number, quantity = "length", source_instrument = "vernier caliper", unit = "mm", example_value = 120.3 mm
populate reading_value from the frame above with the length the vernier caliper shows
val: 10.2 mm
